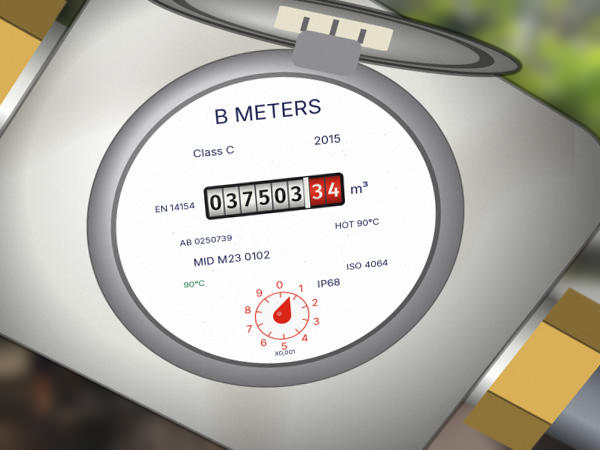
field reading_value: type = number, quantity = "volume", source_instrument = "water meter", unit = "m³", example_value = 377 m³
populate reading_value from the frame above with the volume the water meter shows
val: 37503.340 m³
